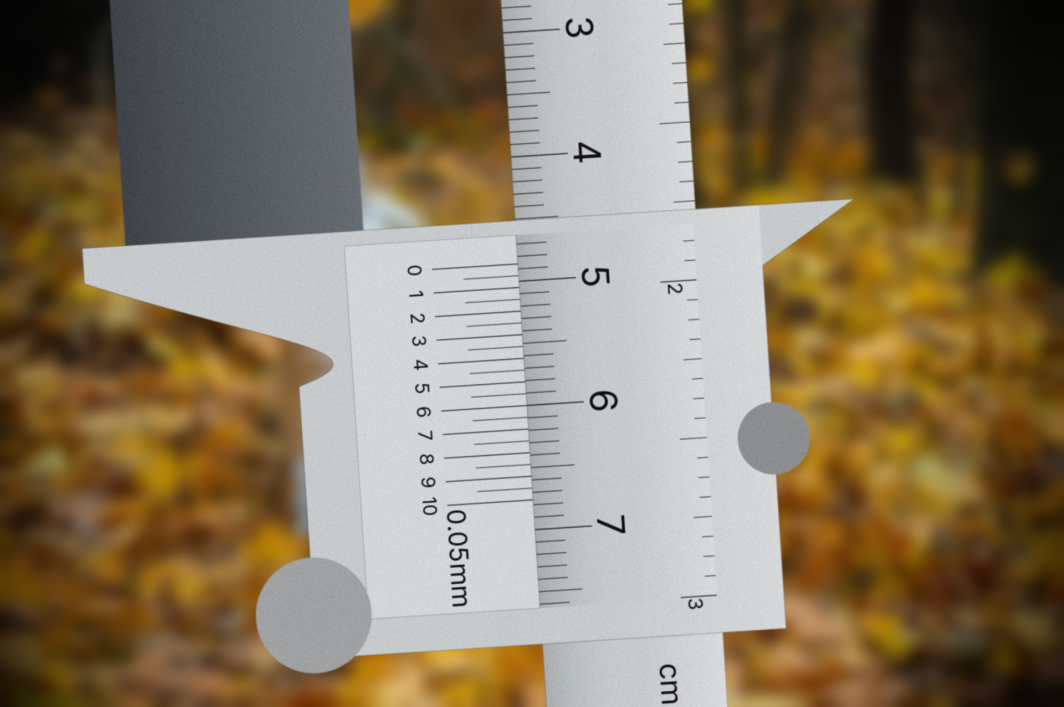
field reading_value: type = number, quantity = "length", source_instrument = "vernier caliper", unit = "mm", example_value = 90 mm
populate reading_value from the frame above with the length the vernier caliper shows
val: 48.6 mm
